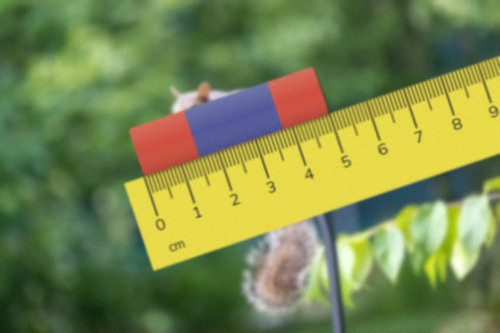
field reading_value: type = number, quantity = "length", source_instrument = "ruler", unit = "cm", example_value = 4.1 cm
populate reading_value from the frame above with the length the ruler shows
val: 5 cm
